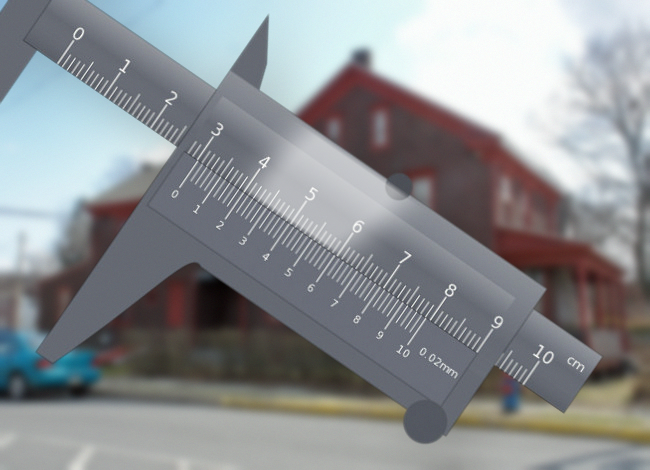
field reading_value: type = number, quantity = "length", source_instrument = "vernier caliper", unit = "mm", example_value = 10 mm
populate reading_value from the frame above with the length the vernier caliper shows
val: 30.2 mm
